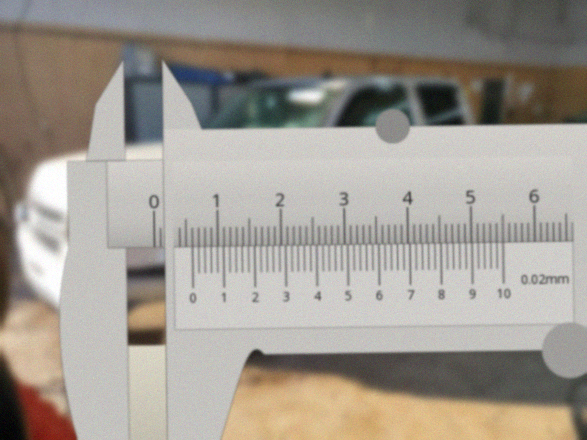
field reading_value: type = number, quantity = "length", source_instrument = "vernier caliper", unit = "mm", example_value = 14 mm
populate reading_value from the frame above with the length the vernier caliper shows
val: 6.0 mm
